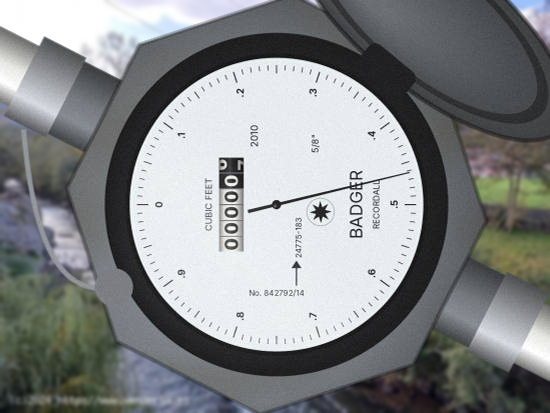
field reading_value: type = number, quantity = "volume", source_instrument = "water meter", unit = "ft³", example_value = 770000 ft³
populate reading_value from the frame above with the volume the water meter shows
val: 6.46 ft³
